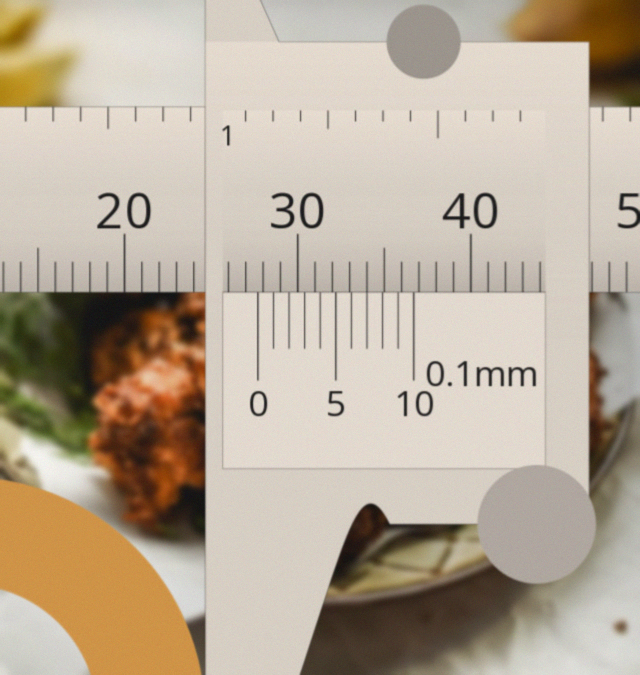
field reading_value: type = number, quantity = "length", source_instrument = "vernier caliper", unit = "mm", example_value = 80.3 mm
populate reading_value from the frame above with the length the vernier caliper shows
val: 27.7 mm
